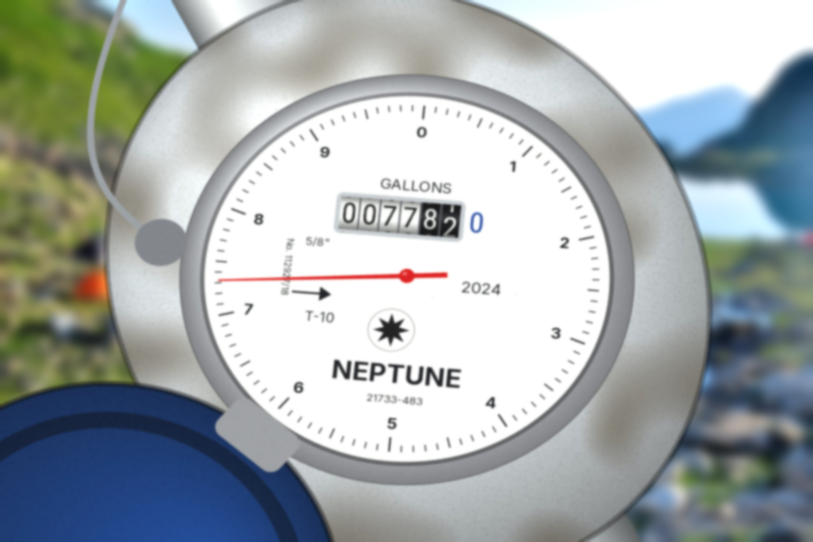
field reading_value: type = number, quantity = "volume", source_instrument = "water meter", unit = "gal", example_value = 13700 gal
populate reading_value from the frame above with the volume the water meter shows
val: 77817.3 gal
